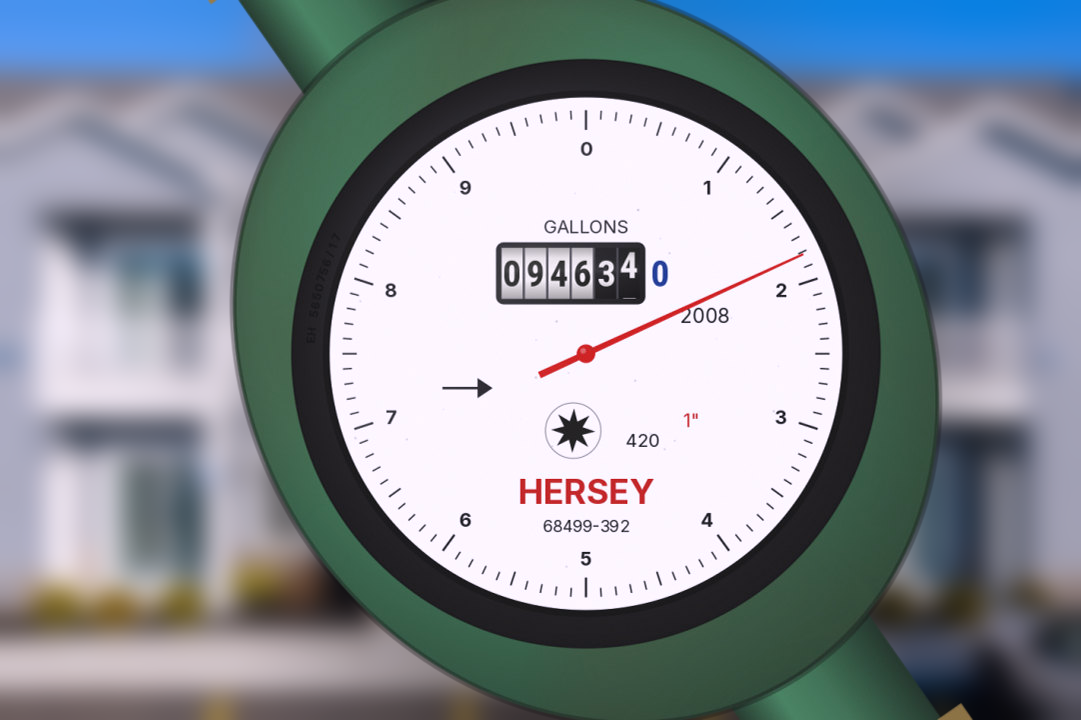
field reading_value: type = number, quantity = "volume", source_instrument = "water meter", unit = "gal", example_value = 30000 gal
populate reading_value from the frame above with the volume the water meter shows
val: 946341.8 gal
